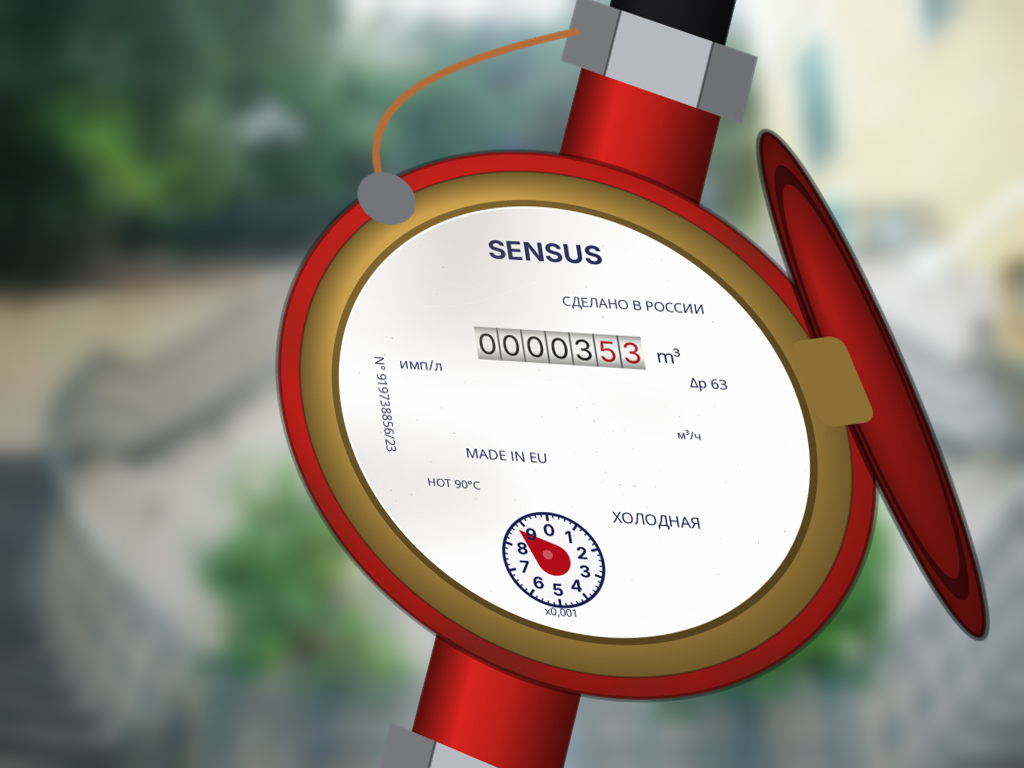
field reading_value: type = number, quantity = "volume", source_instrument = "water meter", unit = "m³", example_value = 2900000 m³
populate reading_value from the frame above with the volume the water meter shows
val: 3.538 m³
